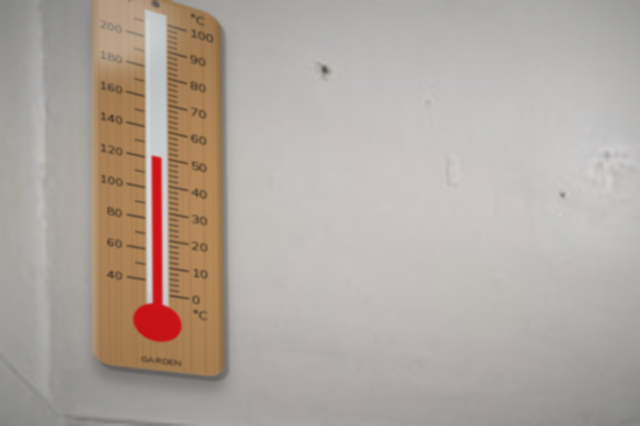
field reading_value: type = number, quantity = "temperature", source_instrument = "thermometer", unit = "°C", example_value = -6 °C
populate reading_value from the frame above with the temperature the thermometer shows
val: 50 °C
